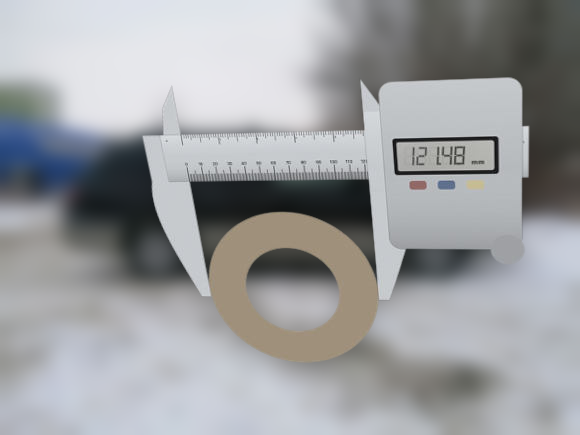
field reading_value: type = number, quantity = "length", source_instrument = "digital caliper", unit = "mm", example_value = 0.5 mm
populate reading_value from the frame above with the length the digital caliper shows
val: 121.48 mm
